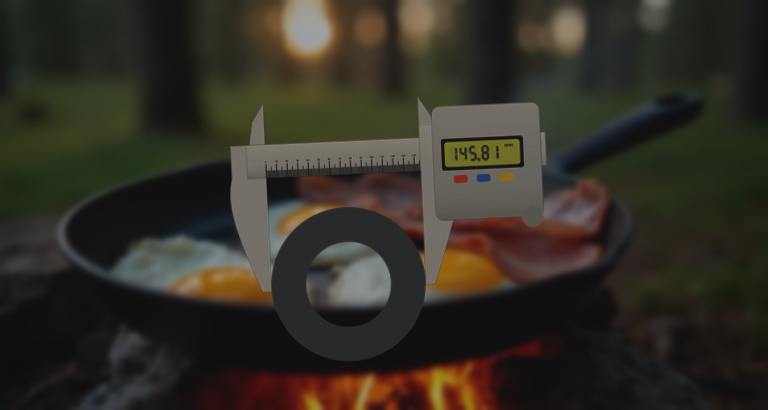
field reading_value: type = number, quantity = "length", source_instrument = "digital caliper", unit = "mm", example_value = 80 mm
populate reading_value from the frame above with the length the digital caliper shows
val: 145.81 mm
